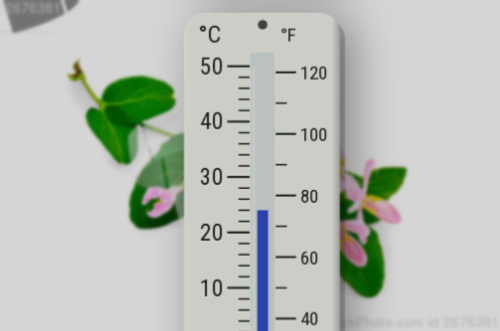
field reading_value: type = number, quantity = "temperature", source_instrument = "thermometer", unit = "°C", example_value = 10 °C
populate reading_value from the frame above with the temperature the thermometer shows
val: 24 °C
